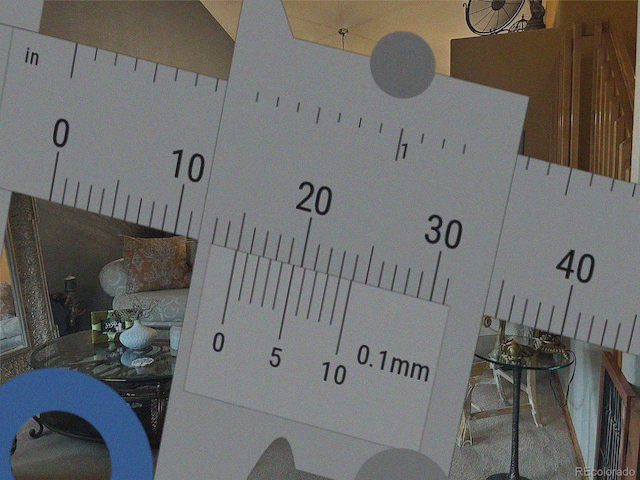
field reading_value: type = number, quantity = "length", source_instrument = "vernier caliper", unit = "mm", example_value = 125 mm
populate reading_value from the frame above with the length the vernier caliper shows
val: 14.9 mm
